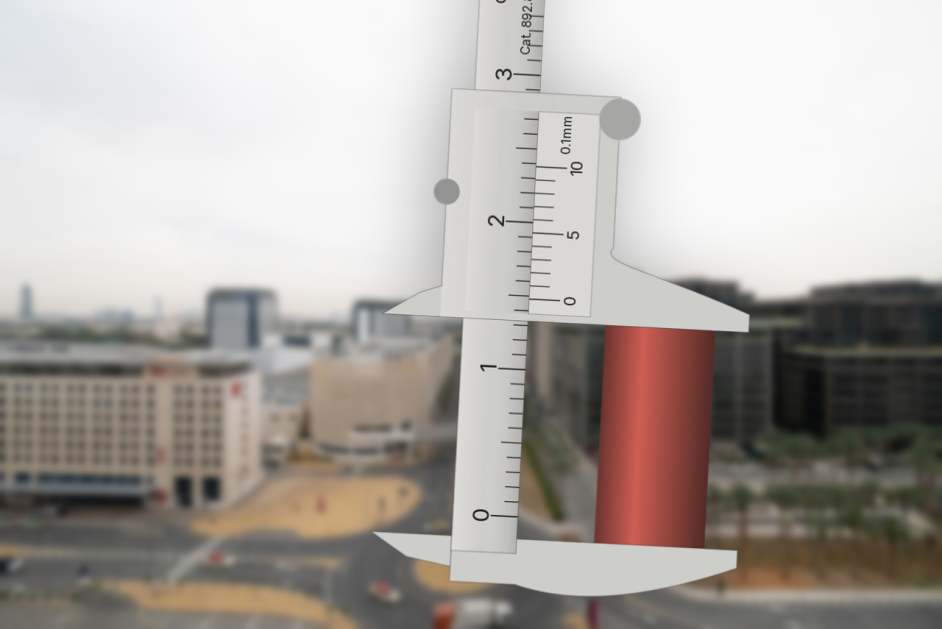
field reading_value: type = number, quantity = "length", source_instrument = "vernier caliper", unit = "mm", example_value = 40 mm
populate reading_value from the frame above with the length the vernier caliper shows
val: 14.8 mm
